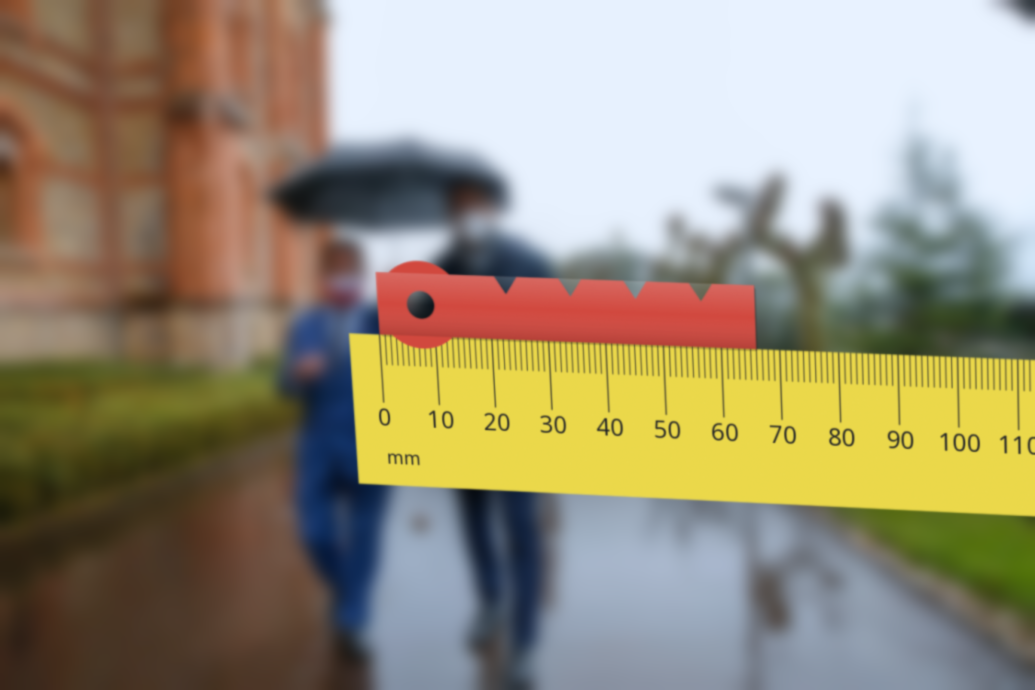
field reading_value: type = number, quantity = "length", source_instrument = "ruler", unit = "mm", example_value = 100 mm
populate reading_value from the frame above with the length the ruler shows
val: 66 mm
